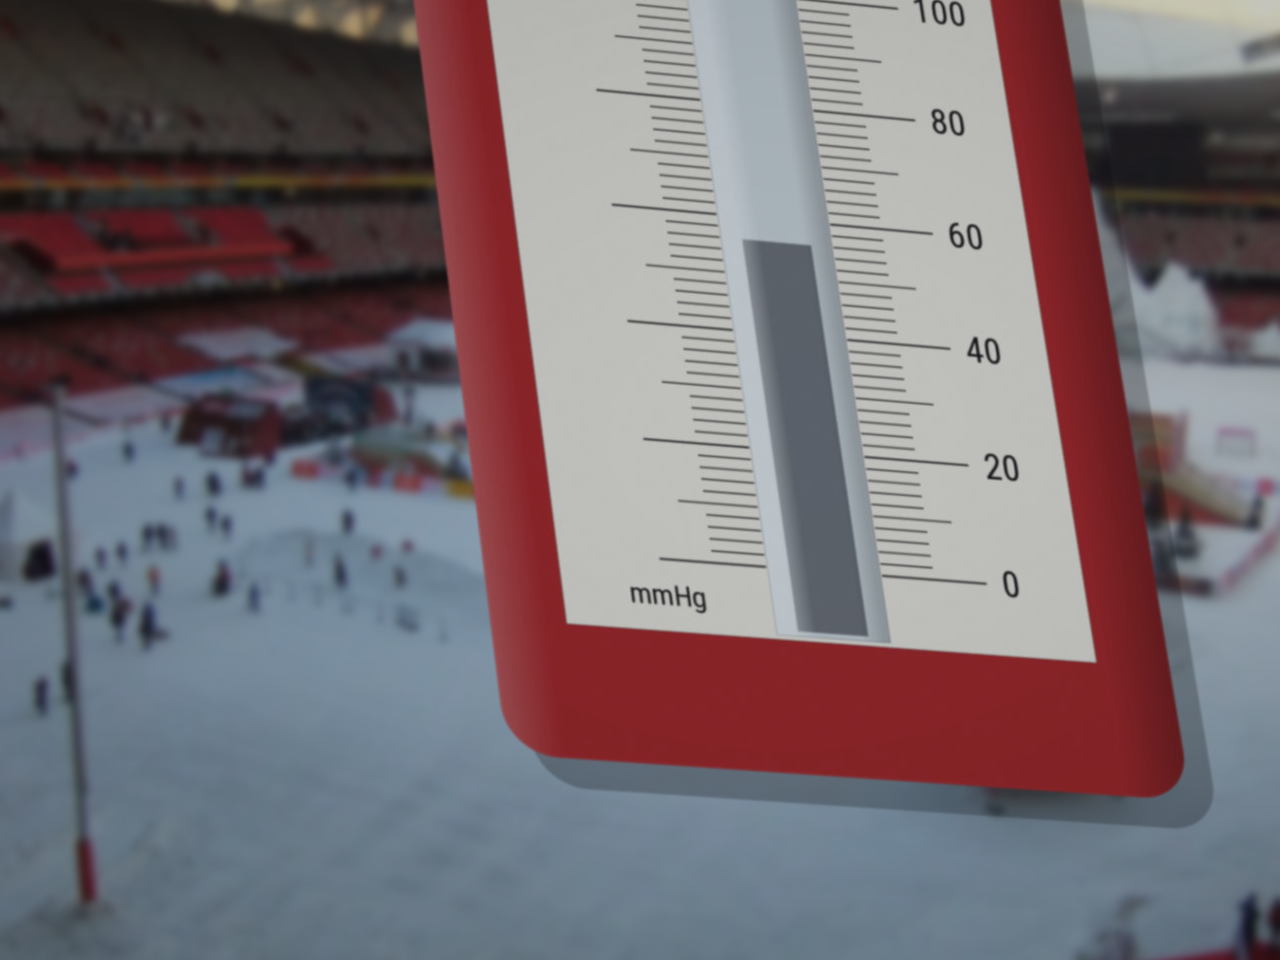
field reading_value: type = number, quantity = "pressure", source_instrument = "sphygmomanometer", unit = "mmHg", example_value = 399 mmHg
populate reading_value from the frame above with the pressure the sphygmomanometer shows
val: 56 mmHg
